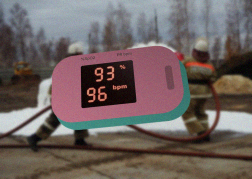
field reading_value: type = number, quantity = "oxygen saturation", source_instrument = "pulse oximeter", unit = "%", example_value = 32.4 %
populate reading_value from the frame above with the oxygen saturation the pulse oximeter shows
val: 93 %
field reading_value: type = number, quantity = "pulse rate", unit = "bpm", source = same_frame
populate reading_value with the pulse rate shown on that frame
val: 96 bpm
